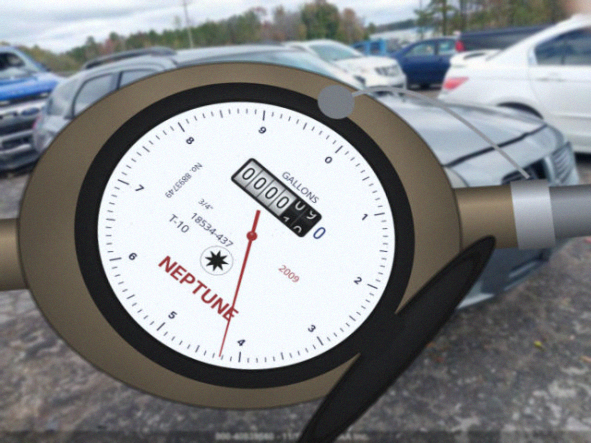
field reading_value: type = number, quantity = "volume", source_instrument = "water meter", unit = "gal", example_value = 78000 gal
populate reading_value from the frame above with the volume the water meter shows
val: 94.2 gal
